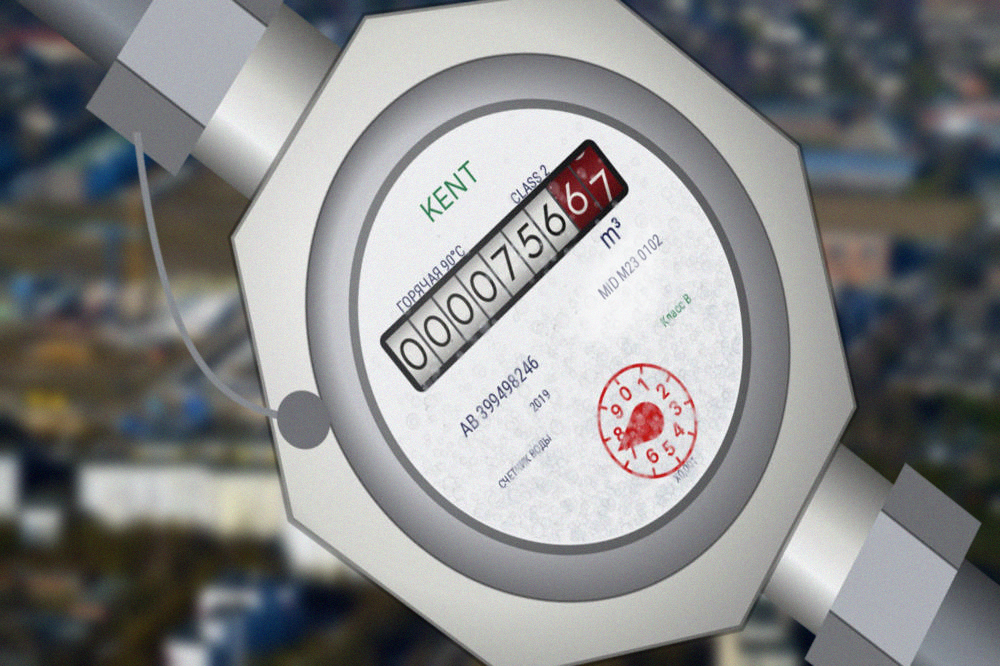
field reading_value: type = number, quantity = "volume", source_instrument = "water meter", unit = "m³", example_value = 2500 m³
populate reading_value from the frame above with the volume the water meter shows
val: 756.667 m³
